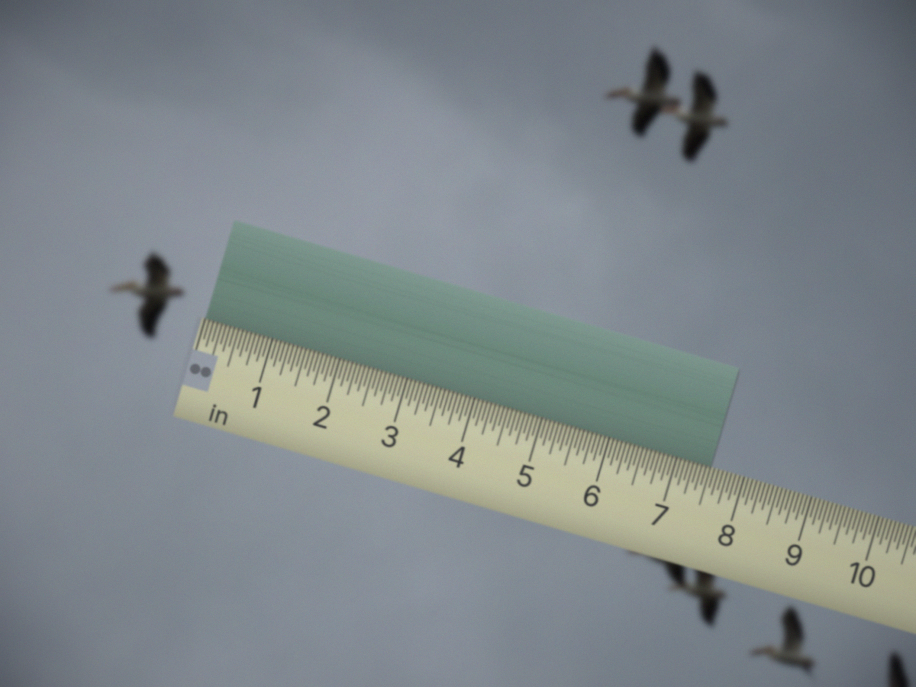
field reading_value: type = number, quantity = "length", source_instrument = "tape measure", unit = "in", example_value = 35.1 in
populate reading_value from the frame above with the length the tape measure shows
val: 7.5 in
